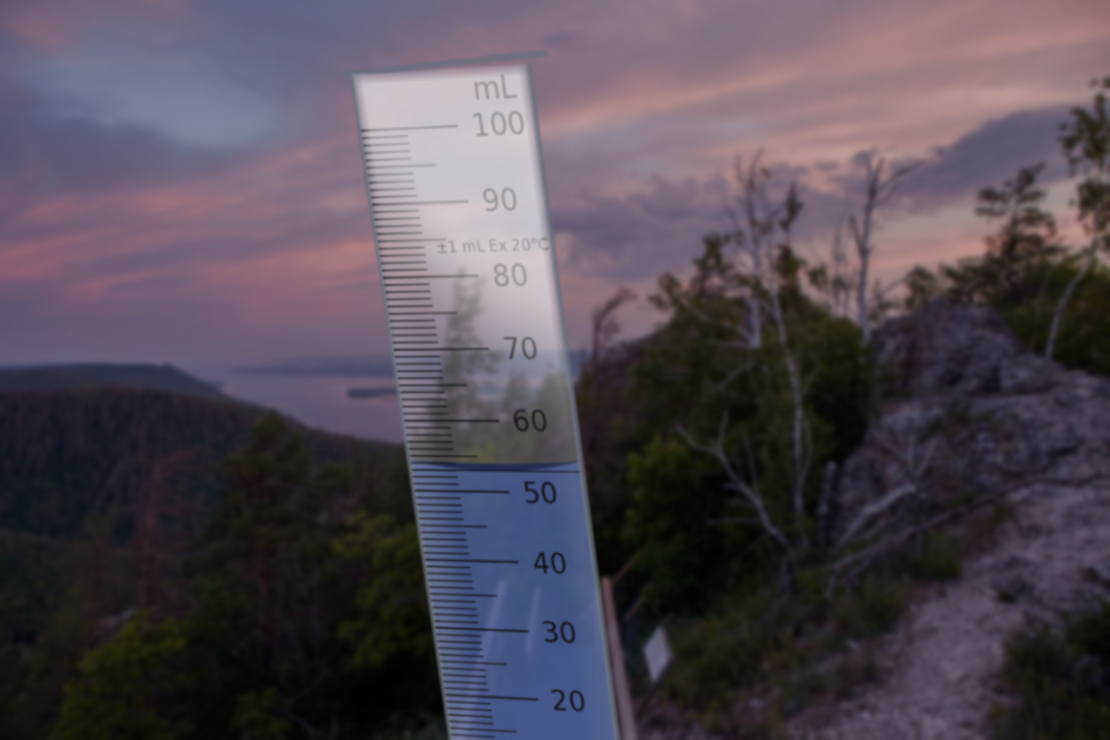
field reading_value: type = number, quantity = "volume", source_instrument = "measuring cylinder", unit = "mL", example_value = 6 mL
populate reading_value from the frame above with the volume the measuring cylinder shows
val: 53 mL
